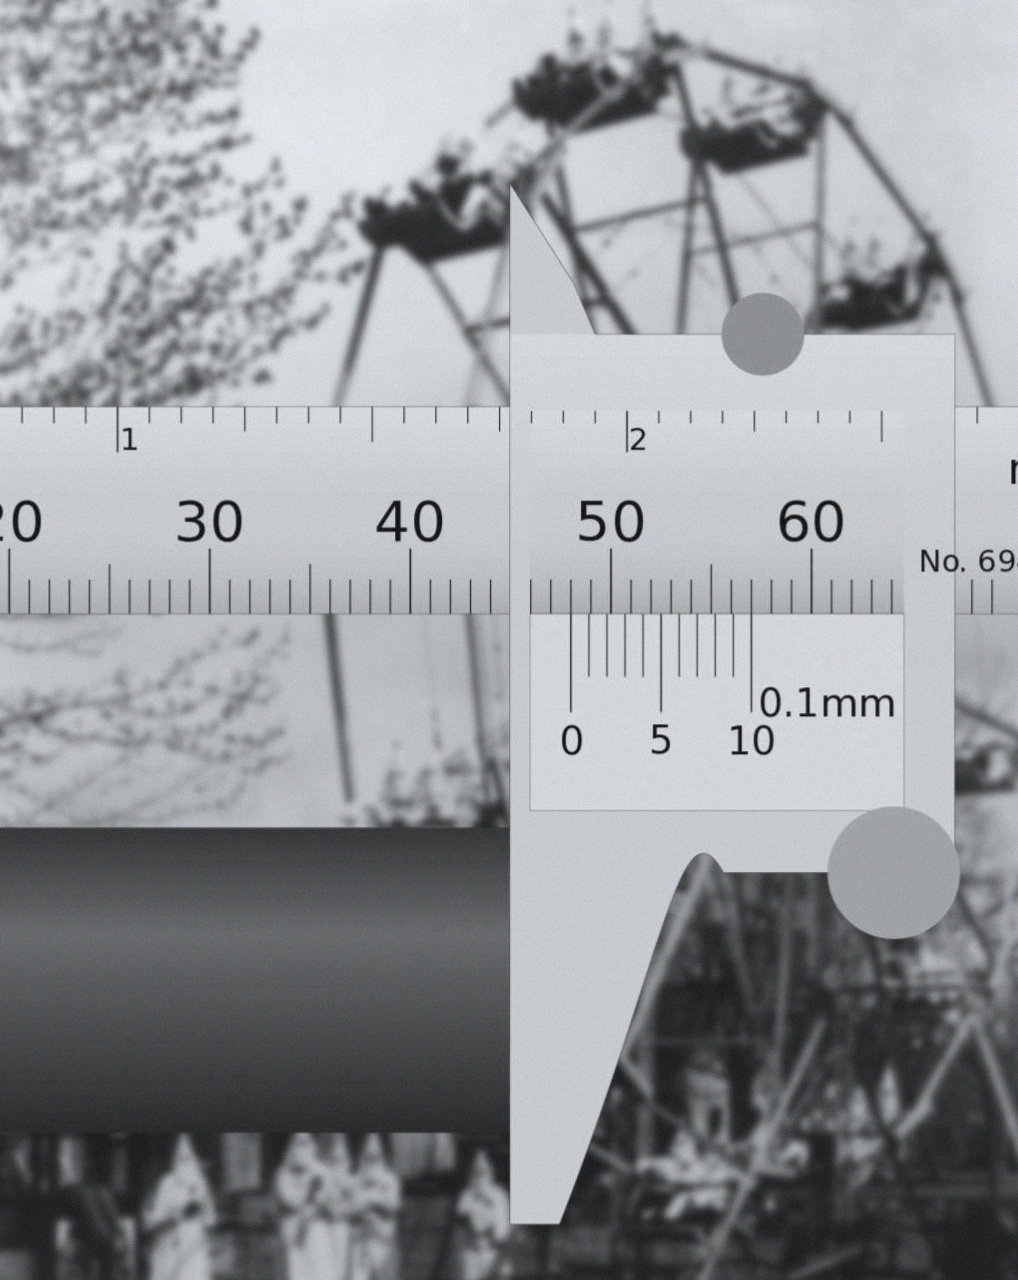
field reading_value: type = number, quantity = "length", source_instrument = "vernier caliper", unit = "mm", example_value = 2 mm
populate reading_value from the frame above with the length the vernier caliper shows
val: 48.0 mm
